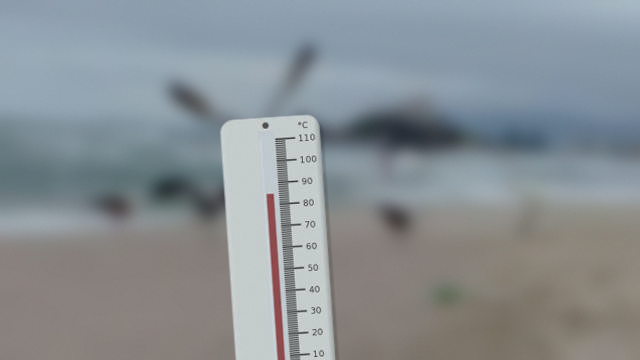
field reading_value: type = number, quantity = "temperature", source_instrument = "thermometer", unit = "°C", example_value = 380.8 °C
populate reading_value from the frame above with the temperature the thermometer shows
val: 85 °C
